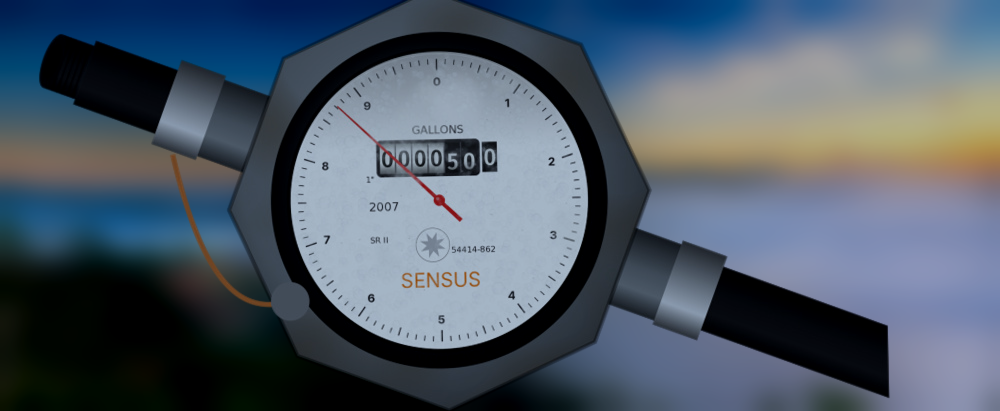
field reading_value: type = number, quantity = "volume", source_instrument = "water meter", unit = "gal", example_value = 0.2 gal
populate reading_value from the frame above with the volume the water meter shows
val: 498.7 gal
